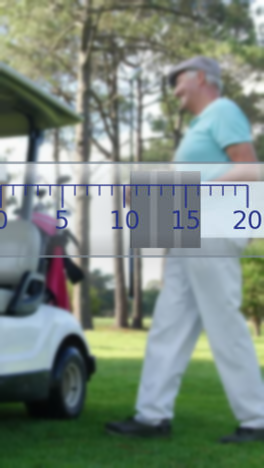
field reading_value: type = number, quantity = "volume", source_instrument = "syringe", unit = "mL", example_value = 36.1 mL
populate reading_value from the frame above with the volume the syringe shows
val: 10.5 mL
